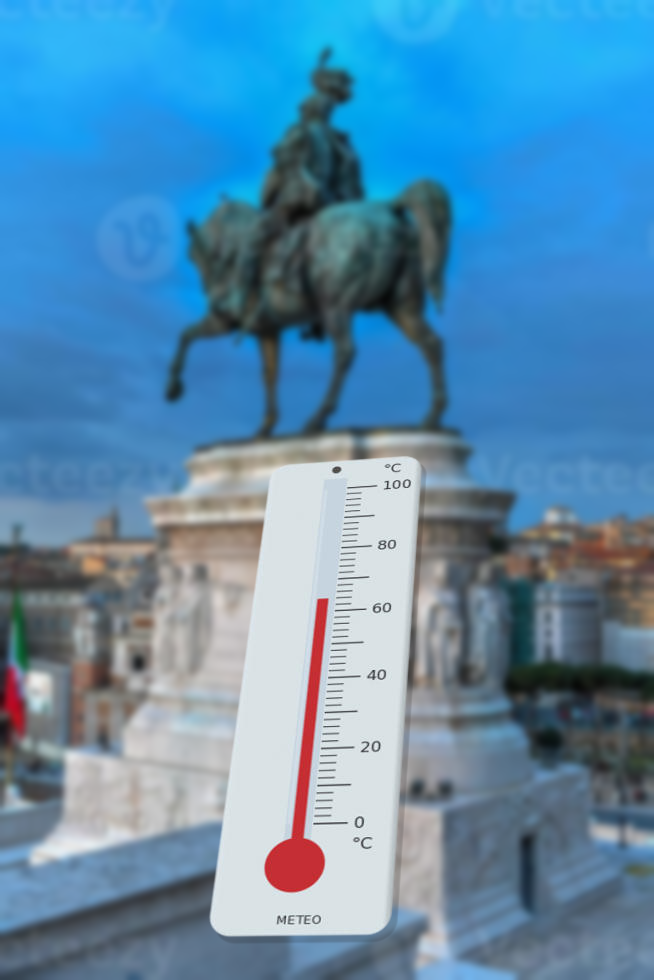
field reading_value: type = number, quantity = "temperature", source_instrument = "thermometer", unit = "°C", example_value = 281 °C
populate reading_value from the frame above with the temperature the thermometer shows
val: 64 °C
